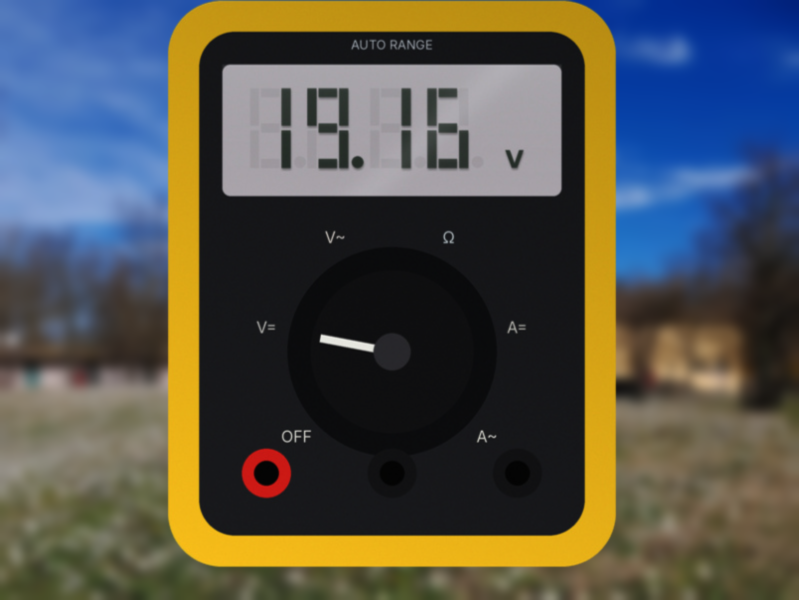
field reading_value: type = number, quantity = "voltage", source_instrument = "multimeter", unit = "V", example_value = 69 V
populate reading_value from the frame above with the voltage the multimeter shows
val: 19.16 V
